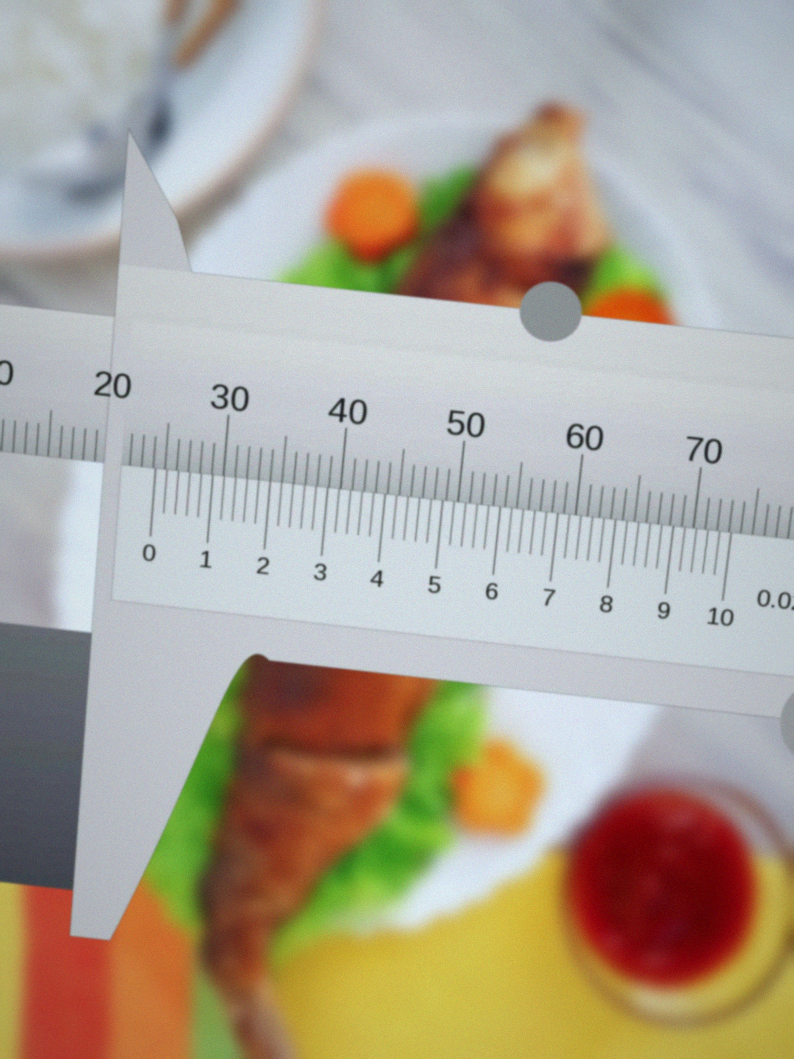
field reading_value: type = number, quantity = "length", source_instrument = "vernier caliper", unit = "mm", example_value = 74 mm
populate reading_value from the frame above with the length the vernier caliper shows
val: 24.2 mm
